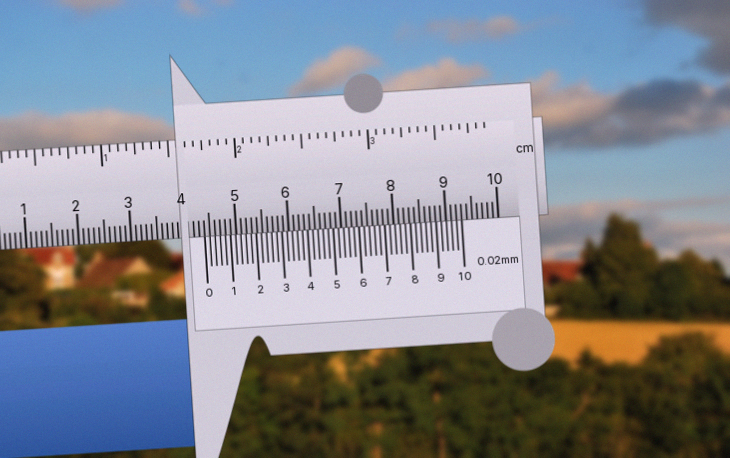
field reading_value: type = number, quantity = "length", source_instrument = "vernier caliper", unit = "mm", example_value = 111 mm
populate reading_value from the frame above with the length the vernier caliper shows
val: 44.0 mm
